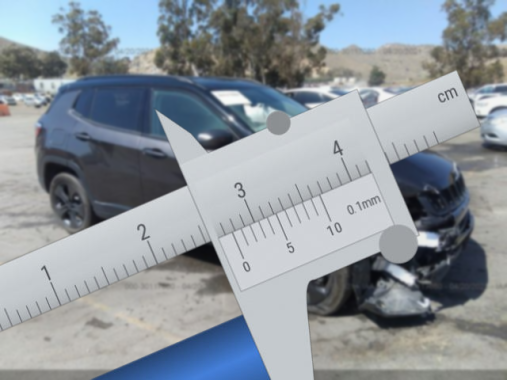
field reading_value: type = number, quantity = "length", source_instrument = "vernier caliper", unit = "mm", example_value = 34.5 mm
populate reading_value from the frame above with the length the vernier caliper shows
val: 27.7 mm
